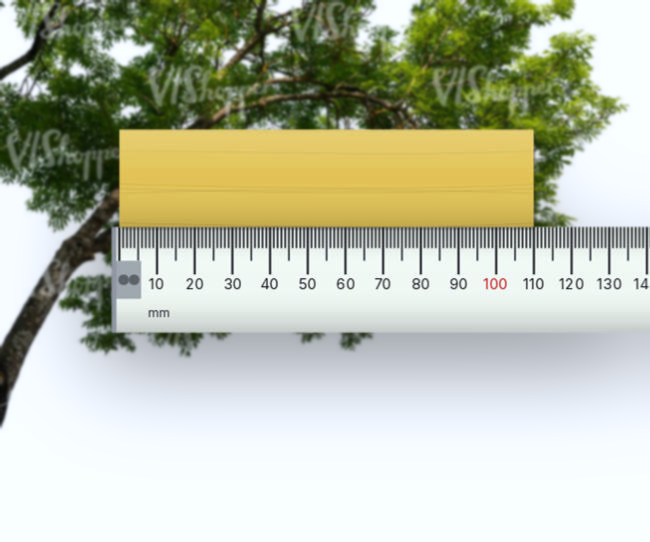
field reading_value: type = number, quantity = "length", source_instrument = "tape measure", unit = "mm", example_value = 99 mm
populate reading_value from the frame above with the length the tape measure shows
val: 110 mm
